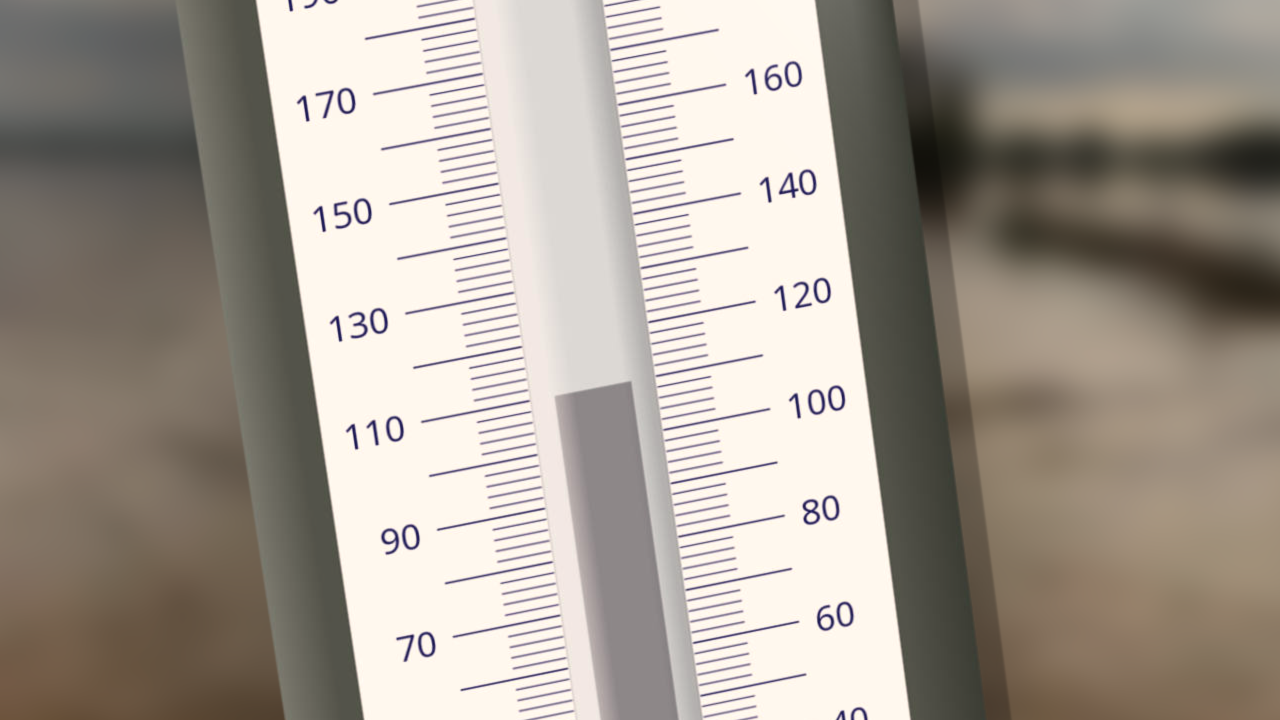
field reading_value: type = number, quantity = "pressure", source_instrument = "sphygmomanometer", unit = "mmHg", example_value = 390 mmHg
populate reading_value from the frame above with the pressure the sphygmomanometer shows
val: 110 mmHg
